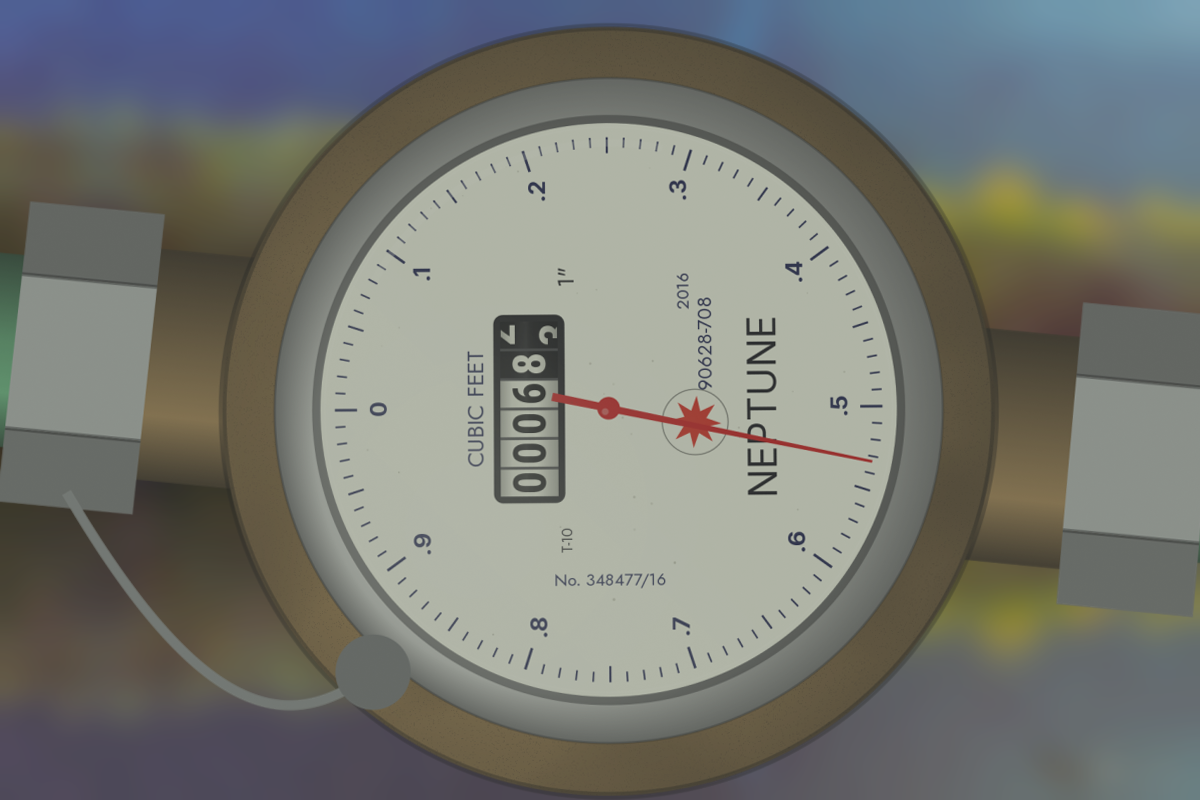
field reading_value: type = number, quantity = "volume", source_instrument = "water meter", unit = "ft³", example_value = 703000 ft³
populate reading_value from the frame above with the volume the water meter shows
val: 682.53 ft³
